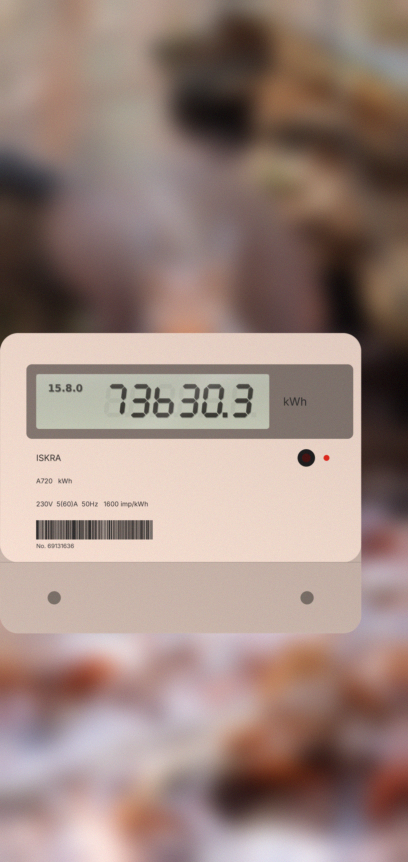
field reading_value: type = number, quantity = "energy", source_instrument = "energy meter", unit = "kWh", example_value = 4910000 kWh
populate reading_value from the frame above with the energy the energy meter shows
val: 73630.3 kWh
